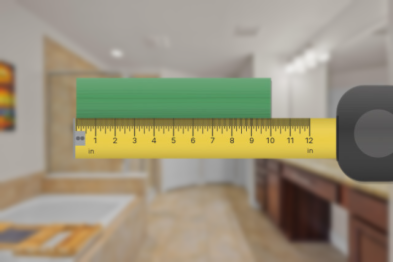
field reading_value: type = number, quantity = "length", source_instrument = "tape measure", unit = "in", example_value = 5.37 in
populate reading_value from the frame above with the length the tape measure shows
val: 10 in
